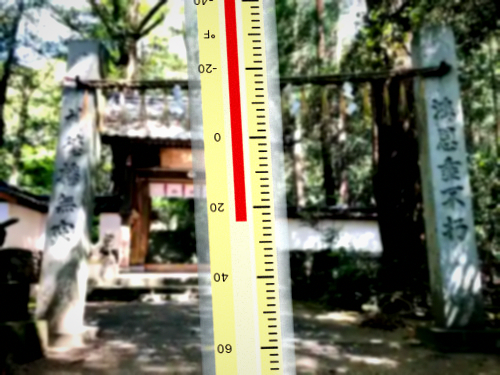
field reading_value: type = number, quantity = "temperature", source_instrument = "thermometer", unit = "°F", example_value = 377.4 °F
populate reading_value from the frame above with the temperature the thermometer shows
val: 24 °F
